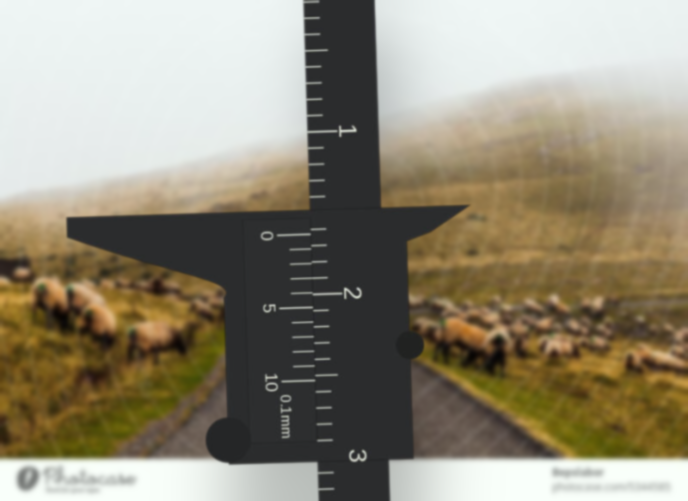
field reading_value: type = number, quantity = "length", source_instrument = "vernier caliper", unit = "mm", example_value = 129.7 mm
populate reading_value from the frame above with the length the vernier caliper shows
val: 16.3 mm
